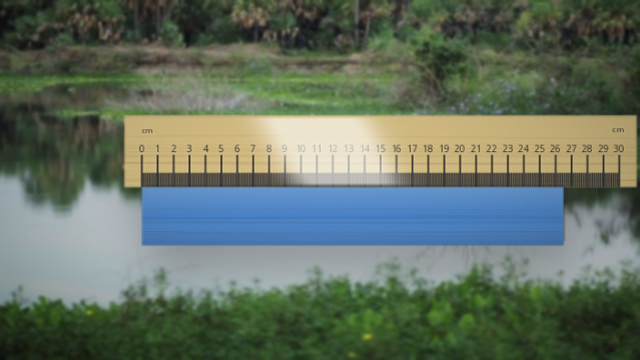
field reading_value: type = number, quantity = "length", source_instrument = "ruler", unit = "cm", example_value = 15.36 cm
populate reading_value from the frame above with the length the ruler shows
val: 26.5 cm
